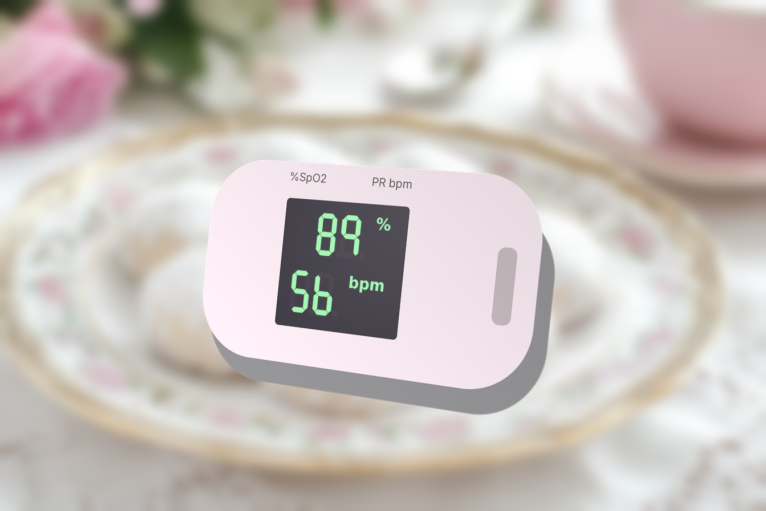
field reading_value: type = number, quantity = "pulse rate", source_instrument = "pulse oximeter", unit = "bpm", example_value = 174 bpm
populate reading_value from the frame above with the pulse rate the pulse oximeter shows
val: 56 bpm
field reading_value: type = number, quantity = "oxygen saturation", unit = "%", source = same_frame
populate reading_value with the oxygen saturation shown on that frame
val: 89 %
